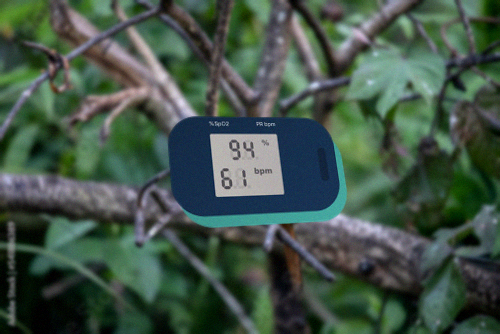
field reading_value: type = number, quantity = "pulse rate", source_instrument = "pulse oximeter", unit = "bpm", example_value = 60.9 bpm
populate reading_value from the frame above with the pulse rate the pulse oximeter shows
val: 61 bpm
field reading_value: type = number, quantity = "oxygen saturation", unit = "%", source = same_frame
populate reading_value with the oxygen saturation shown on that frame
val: 94 %
